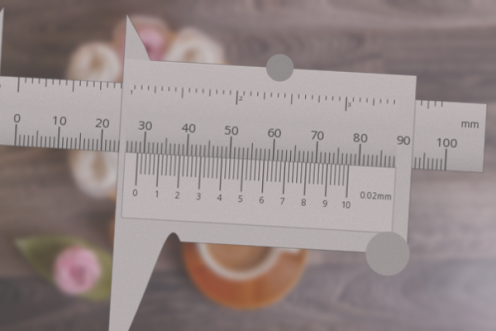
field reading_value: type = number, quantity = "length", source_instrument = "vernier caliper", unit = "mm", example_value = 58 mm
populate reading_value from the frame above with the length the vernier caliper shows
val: 28.5 mm
